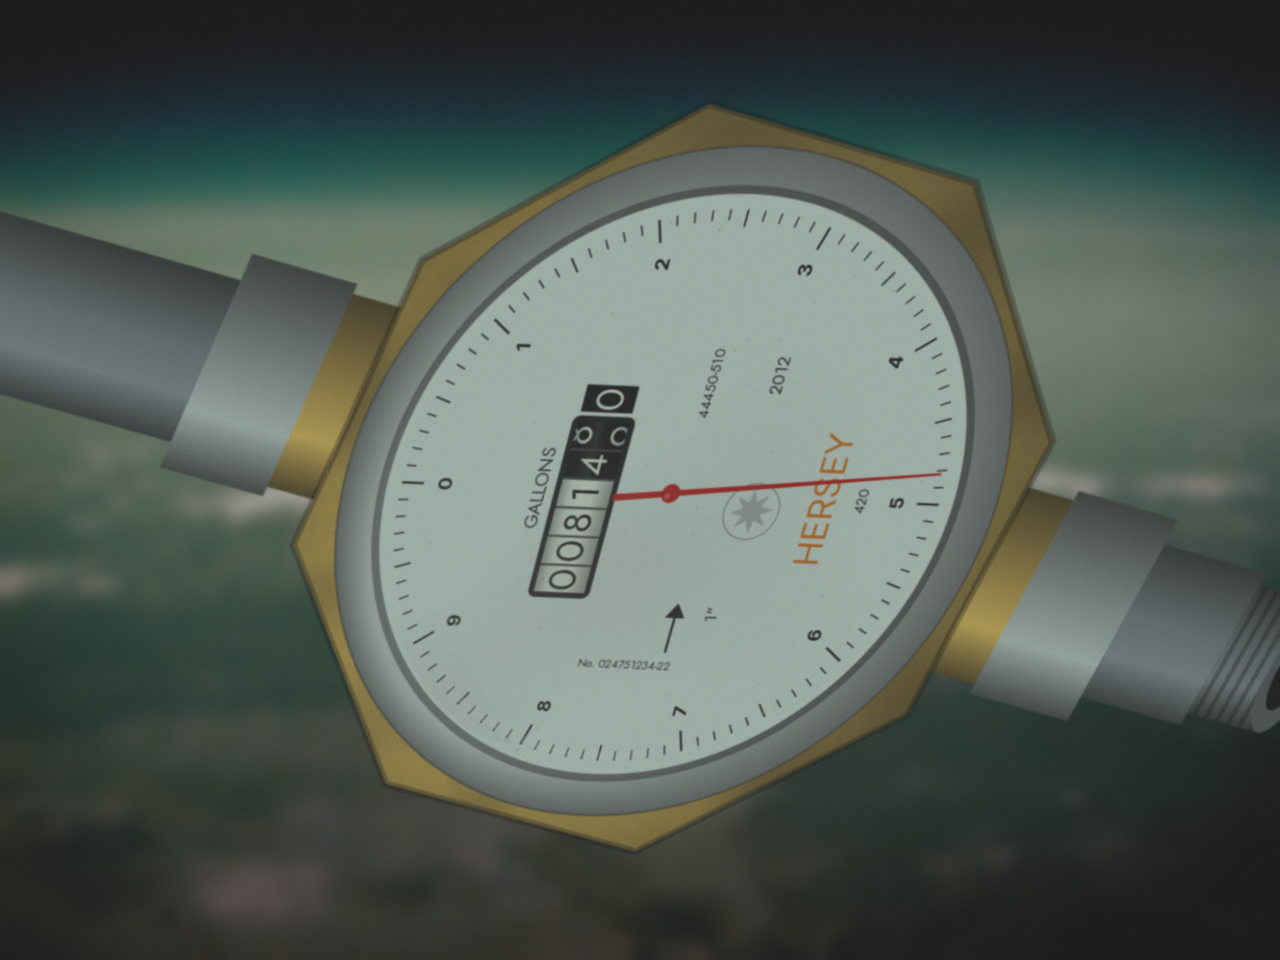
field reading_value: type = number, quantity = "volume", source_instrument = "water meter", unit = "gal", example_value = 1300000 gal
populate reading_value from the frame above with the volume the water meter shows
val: 81484.8 gal
